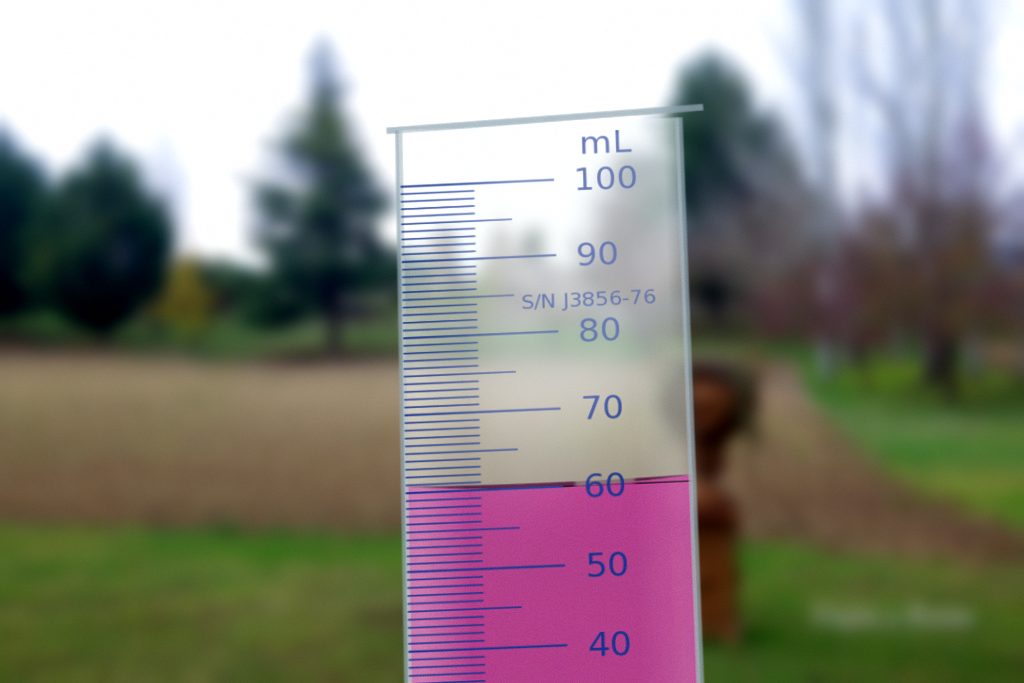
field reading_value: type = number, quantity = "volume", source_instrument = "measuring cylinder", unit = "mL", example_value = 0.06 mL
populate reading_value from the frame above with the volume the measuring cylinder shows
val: 60 mL
